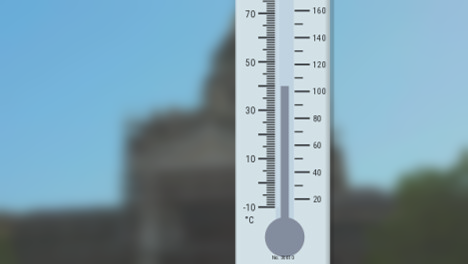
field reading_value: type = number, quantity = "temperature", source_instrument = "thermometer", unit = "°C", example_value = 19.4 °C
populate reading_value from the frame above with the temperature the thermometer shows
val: 40 °C
